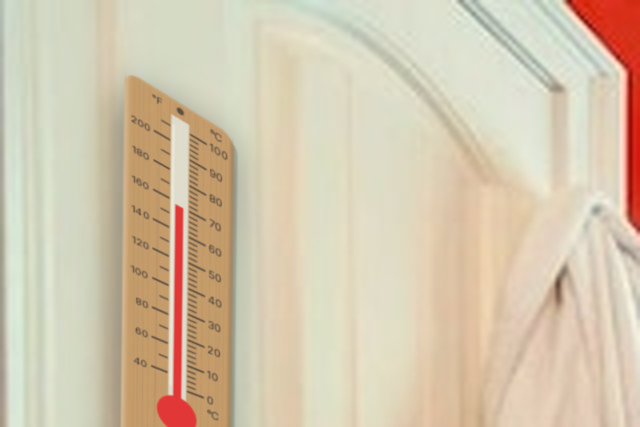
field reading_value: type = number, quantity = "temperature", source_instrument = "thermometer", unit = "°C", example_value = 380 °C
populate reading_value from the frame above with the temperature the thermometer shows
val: 70 °C
